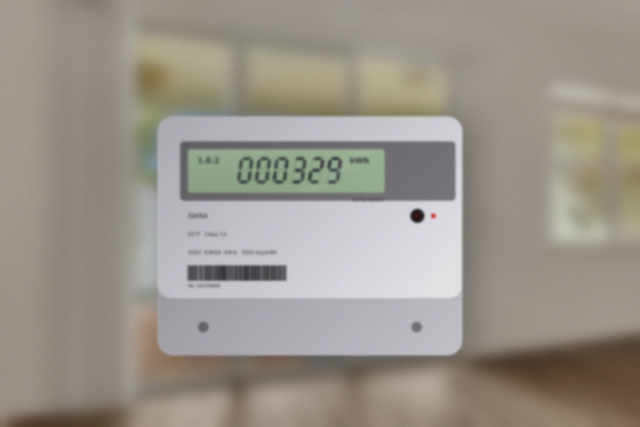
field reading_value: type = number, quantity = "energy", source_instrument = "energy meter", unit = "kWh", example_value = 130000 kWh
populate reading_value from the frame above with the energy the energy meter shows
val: 329 kWh
